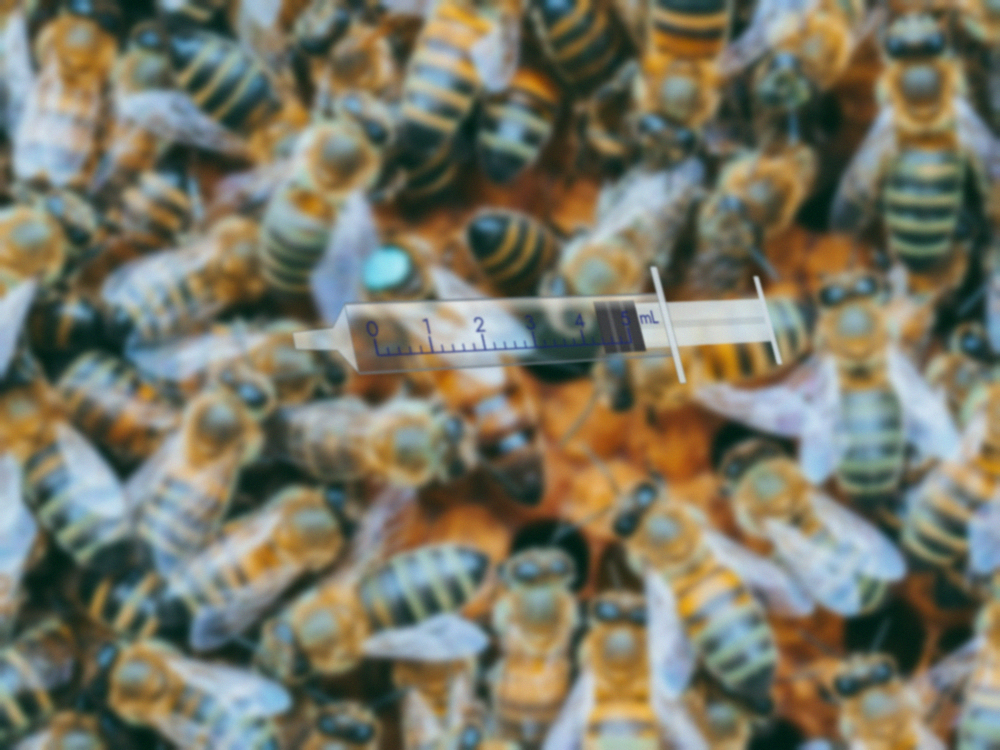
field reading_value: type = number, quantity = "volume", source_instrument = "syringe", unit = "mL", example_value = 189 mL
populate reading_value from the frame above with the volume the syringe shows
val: 4.4 mL
